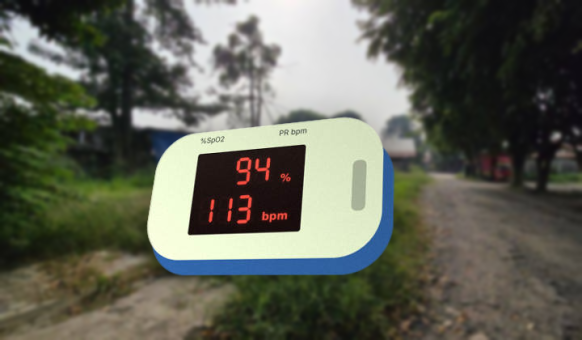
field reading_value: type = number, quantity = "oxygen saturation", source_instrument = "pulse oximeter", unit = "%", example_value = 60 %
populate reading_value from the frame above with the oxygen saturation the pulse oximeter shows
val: 94 %
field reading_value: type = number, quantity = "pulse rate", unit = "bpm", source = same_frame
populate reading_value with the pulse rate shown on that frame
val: 113 bpm
